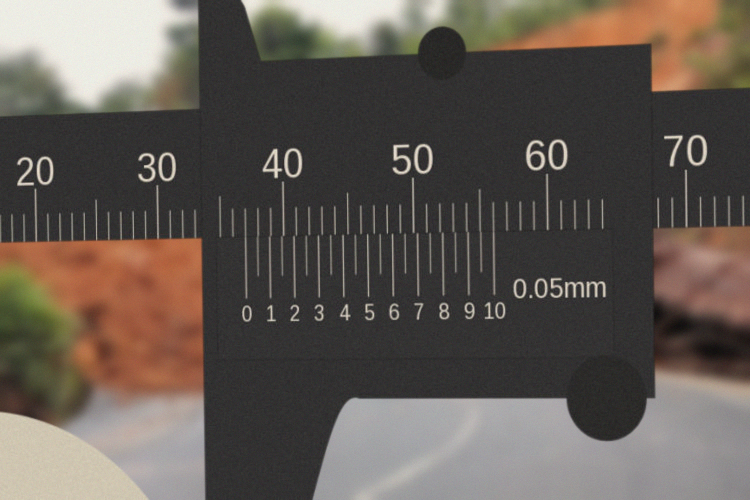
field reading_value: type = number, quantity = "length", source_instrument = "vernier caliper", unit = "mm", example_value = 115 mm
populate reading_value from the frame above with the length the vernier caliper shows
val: 37.0 mm
